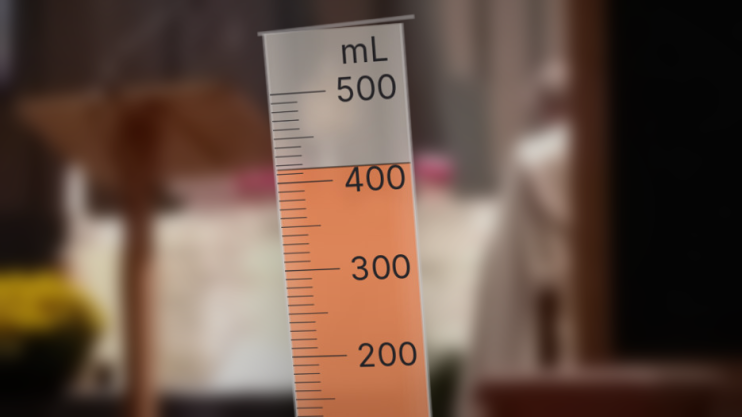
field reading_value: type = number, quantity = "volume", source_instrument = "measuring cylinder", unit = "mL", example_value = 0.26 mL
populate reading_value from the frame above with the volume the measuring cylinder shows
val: 415 mL
